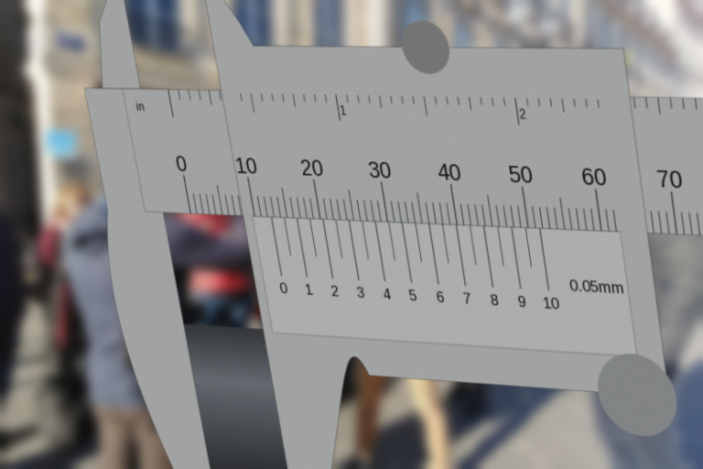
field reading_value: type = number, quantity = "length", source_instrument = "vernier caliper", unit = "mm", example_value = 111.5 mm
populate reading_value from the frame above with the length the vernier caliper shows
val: 12.6 mm
